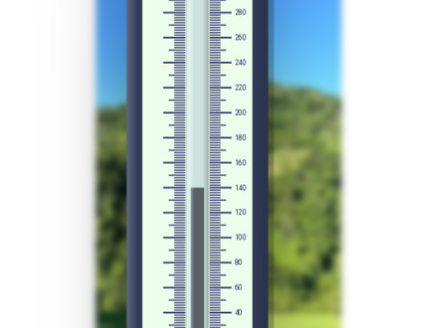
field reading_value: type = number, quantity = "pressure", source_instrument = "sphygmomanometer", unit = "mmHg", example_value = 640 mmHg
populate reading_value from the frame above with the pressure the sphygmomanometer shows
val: 140 mmHg
